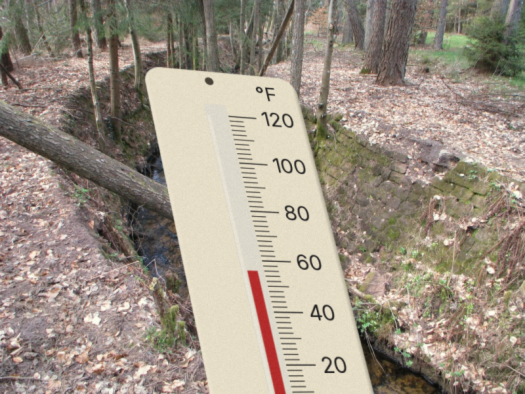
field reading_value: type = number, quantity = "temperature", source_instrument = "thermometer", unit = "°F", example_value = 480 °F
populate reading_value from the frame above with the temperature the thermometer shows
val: 56 °F
